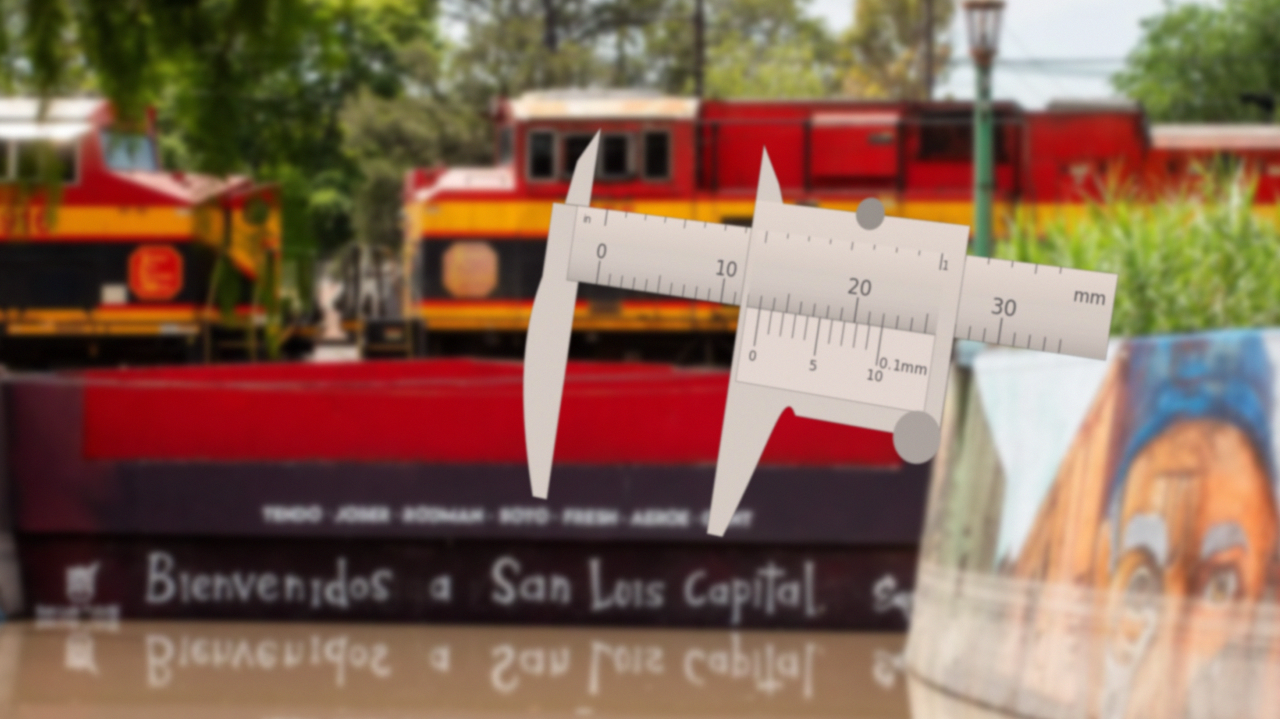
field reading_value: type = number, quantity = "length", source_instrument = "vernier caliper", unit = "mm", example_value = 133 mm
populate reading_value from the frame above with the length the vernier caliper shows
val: 13.0 mm
